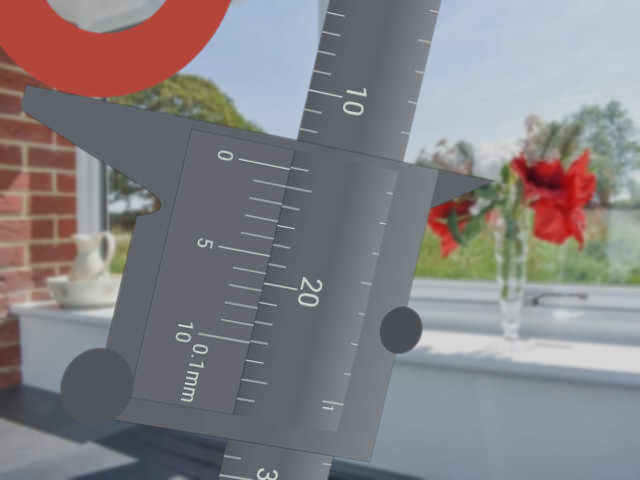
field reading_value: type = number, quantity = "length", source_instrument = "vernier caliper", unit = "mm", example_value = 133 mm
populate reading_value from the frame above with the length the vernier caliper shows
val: 14.1 mm
